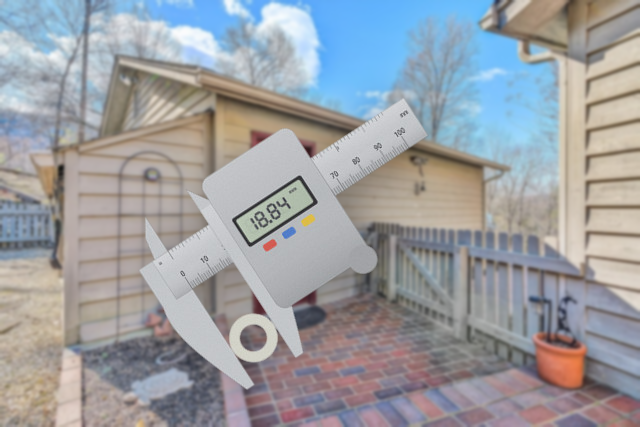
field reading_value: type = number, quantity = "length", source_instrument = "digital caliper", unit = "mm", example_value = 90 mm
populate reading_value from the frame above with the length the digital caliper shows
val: 18.84 mm
